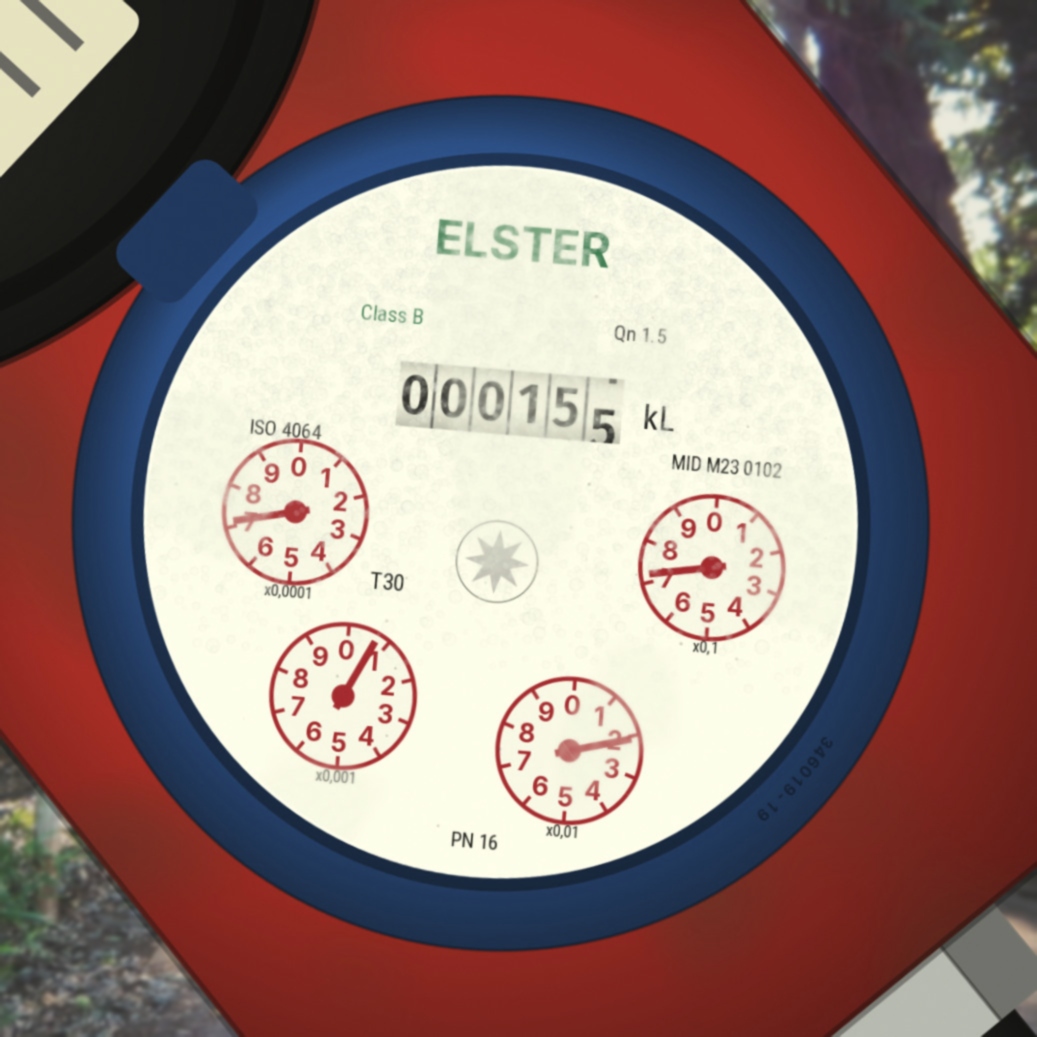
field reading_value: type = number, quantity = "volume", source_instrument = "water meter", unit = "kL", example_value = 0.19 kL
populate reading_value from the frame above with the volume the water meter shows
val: 154.7207 kL
